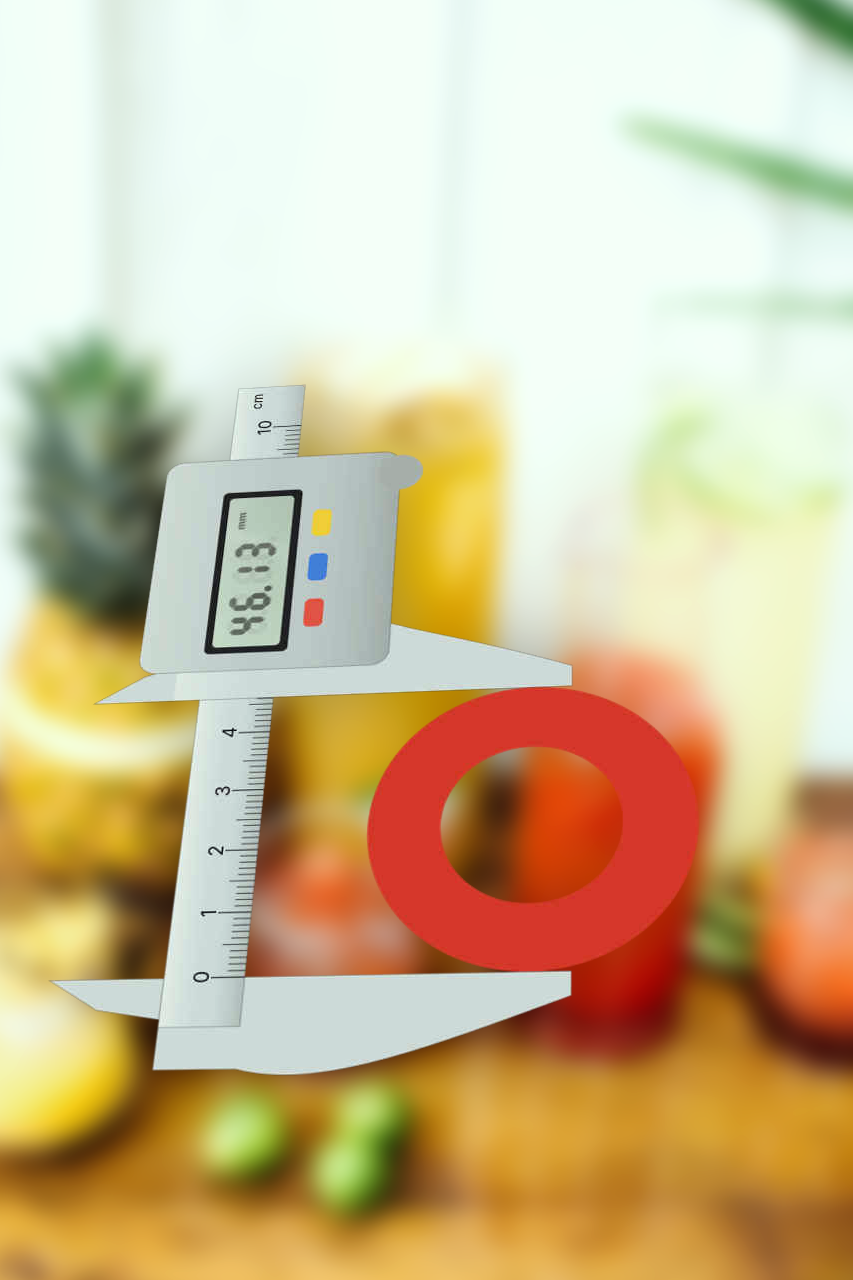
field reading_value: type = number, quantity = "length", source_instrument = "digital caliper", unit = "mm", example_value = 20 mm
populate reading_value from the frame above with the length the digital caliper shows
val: 46.13 mm
